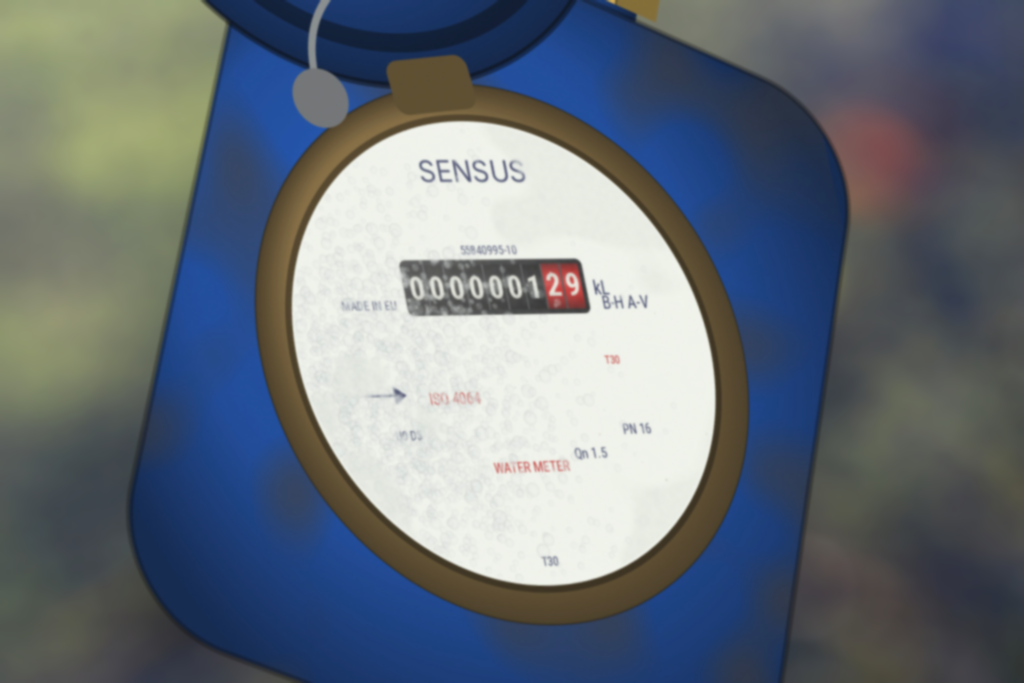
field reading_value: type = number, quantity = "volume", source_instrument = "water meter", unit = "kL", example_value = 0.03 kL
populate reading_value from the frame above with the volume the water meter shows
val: 1.29 kL
